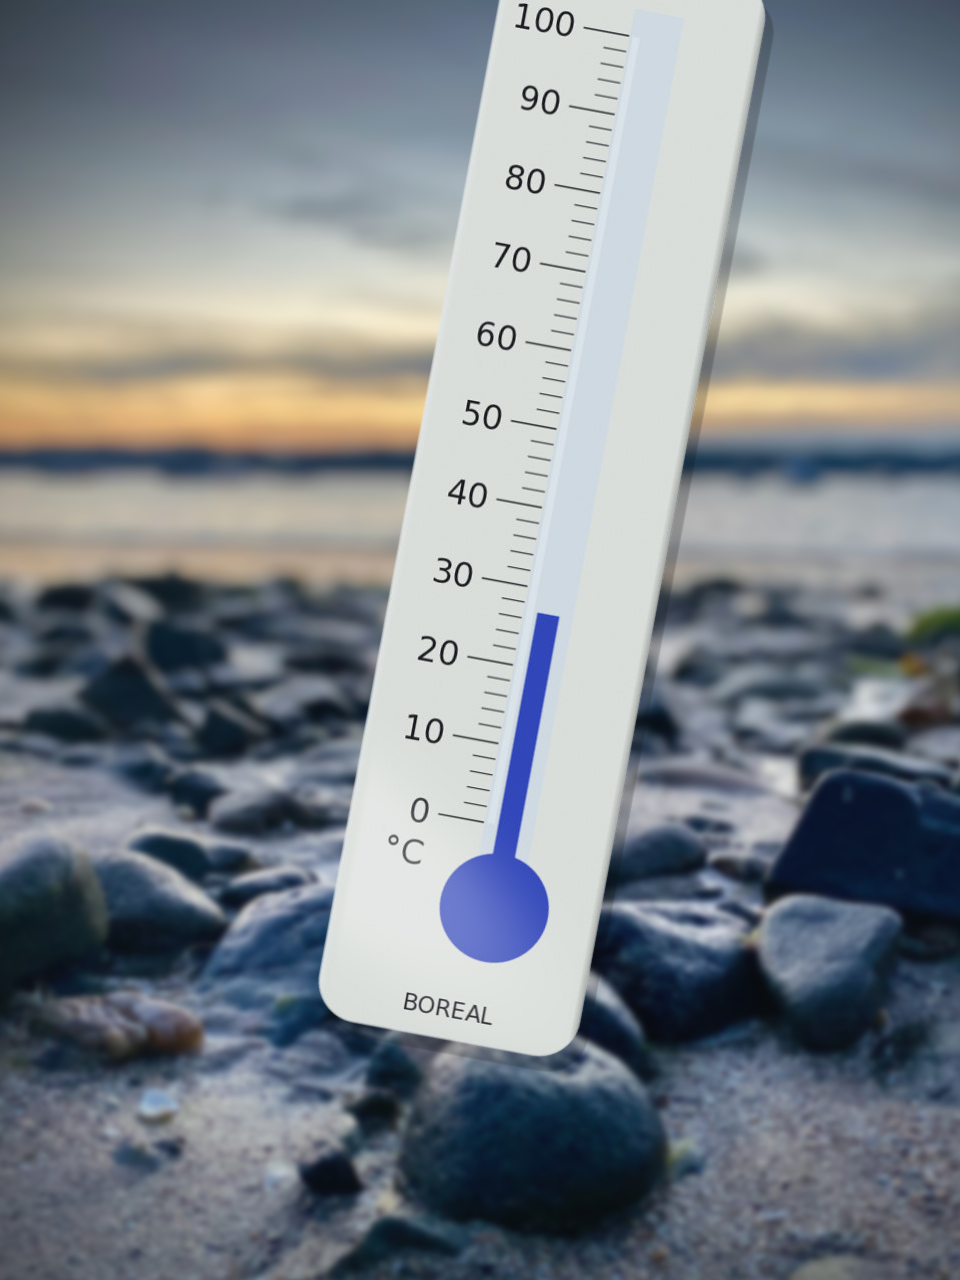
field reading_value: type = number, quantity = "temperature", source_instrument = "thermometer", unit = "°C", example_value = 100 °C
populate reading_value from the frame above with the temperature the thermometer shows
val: 27 °C
